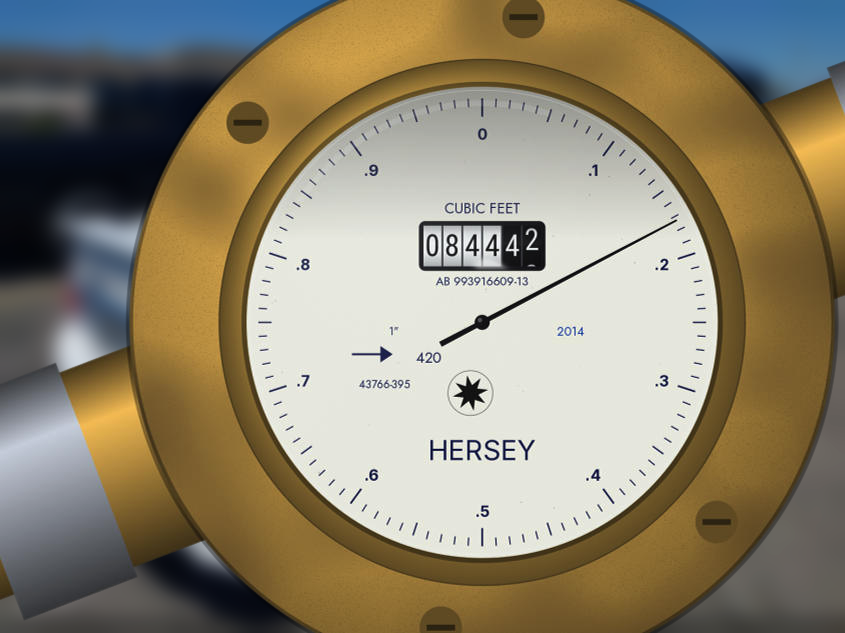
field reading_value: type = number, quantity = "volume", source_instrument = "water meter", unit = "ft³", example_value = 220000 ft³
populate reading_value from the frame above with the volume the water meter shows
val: 84442.17 ft³
